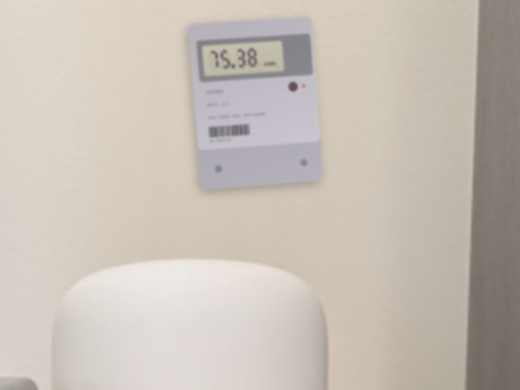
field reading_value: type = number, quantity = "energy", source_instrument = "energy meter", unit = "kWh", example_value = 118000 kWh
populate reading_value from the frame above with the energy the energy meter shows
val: 75.38 kWh
